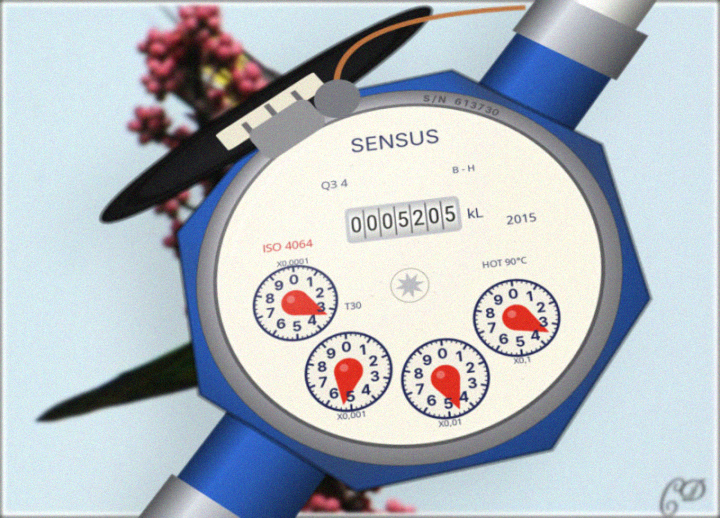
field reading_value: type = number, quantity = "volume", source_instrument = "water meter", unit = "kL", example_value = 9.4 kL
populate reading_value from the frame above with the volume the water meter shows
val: 5205.3453 kL
